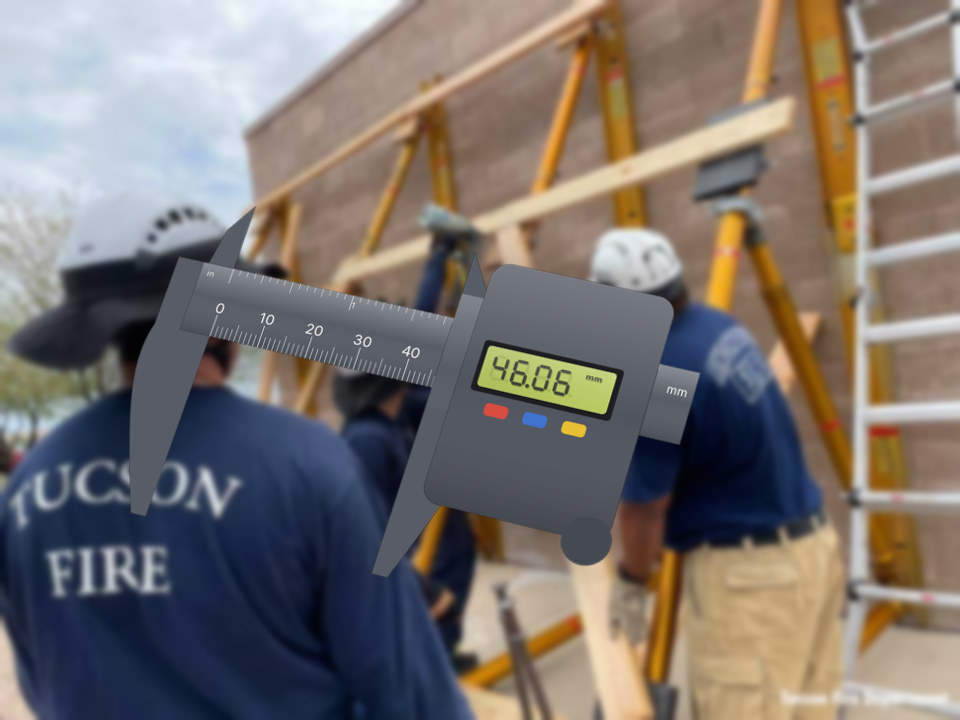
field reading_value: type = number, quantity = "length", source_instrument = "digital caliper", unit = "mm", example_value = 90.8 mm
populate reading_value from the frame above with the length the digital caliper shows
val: 46.06 mm
